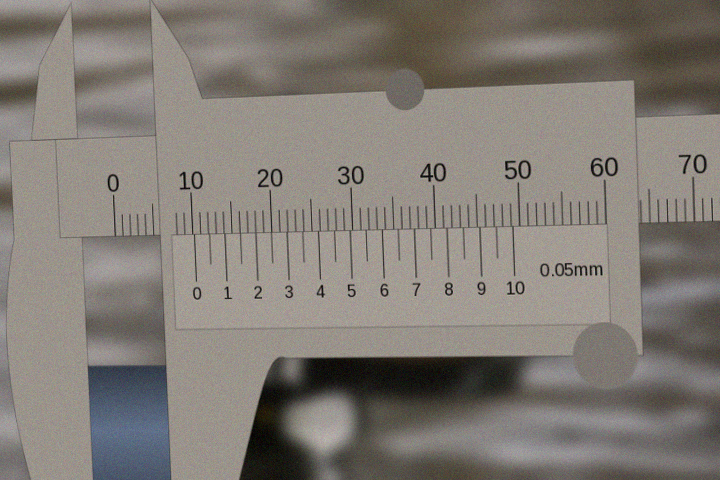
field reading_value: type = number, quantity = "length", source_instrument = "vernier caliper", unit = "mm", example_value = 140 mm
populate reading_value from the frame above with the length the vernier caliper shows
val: 10.2 mm
